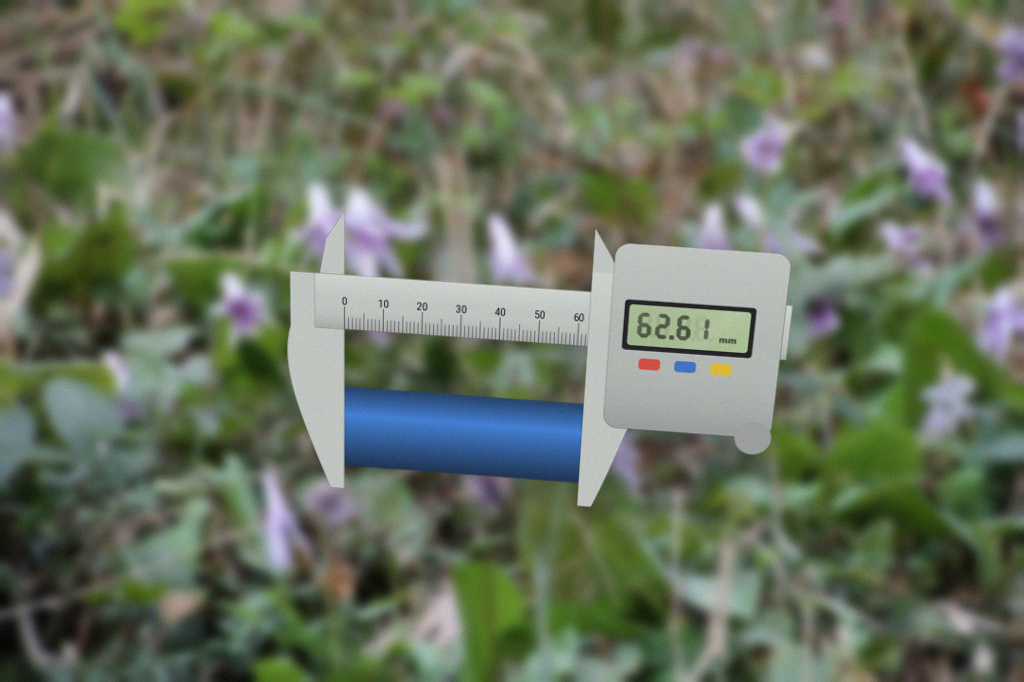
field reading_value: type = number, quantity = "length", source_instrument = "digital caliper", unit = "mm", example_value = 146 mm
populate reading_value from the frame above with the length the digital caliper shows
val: 62.61 mm
